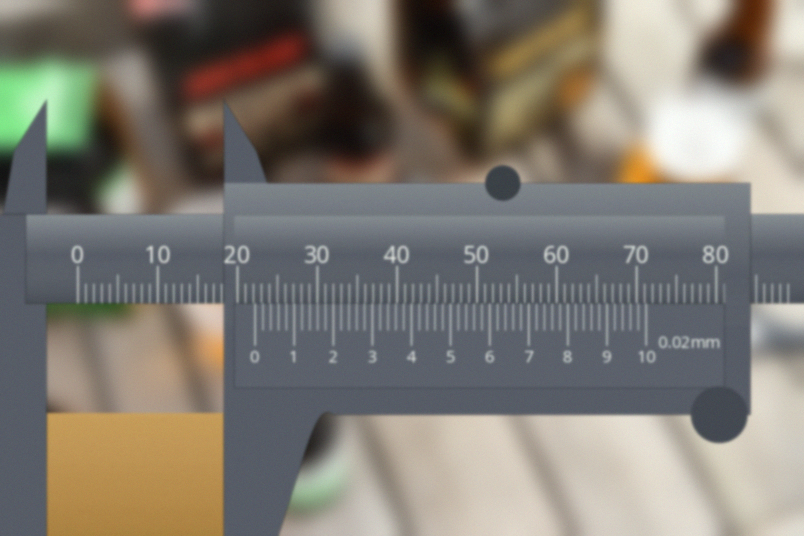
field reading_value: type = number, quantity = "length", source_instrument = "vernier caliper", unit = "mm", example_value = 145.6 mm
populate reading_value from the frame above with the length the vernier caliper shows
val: 22.2 mm
